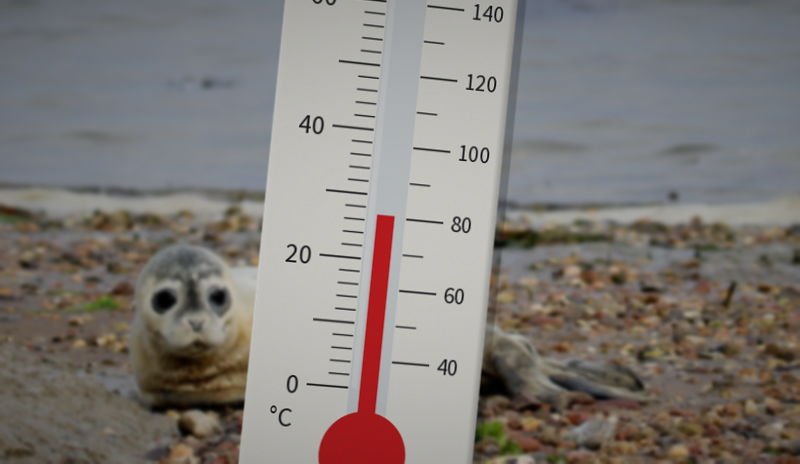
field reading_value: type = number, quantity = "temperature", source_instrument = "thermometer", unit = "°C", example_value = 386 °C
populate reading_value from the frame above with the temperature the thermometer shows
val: 27 °C
